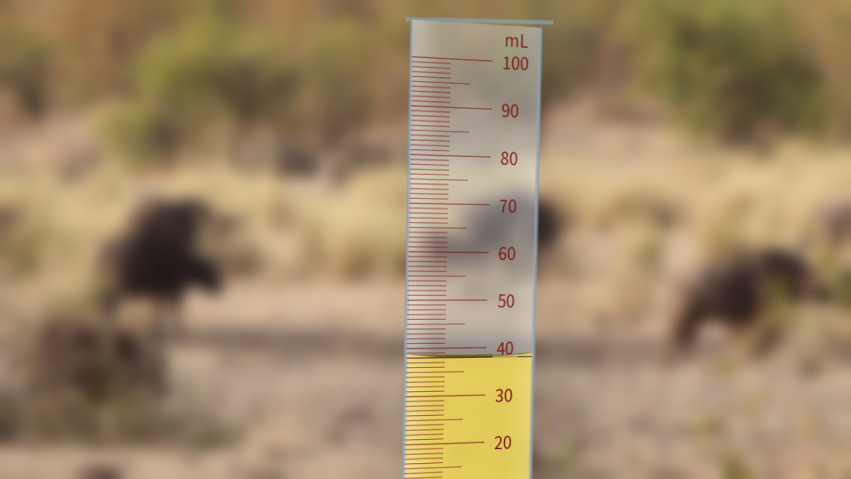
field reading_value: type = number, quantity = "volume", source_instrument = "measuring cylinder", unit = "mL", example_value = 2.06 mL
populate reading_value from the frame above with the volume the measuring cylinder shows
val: 38 mL
